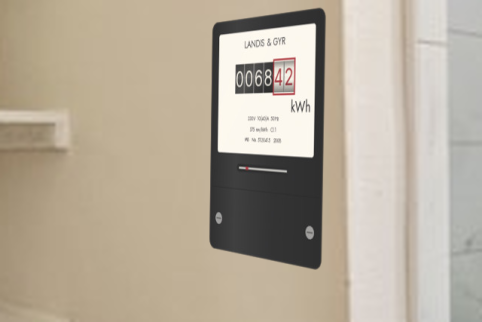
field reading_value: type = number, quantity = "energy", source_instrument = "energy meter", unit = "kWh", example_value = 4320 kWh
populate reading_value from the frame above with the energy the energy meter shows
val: 68.42 kWh
